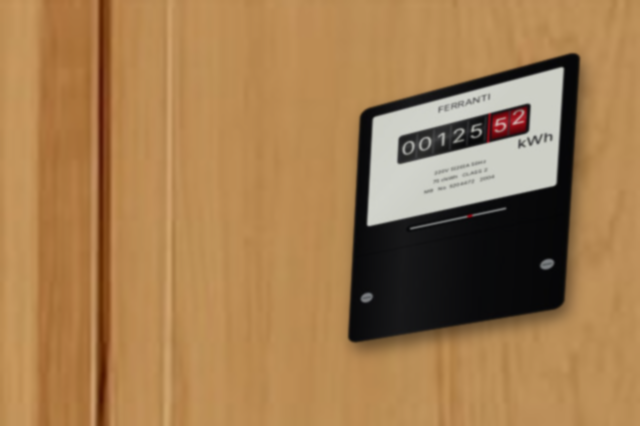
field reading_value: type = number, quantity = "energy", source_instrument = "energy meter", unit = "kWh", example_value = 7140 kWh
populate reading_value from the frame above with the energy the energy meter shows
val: 125.52 kWh
